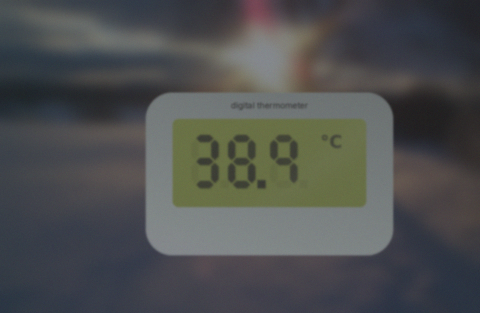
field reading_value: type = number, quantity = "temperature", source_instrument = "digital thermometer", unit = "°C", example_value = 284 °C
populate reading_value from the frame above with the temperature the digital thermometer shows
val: 38.9 °C
